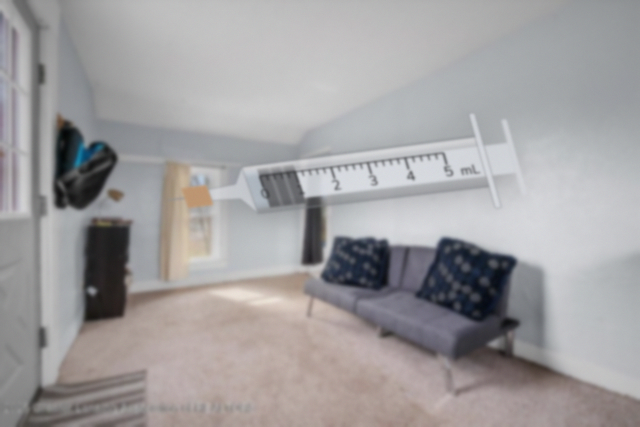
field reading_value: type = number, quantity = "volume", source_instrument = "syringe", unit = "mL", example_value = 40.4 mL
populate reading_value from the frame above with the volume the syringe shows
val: 0 mL
